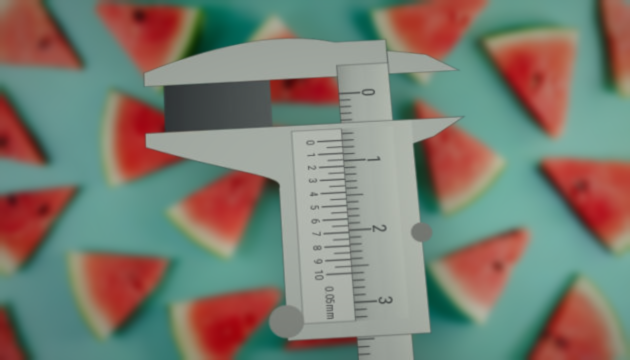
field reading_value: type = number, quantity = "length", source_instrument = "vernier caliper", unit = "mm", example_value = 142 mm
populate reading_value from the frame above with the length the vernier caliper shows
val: 7.0 mm
